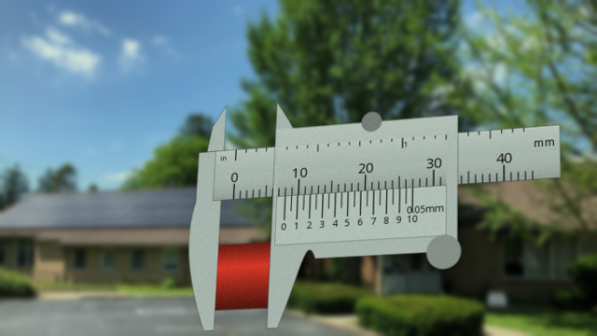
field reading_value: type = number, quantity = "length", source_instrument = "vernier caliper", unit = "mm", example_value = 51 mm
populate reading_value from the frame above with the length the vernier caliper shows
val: 8.0 mm
